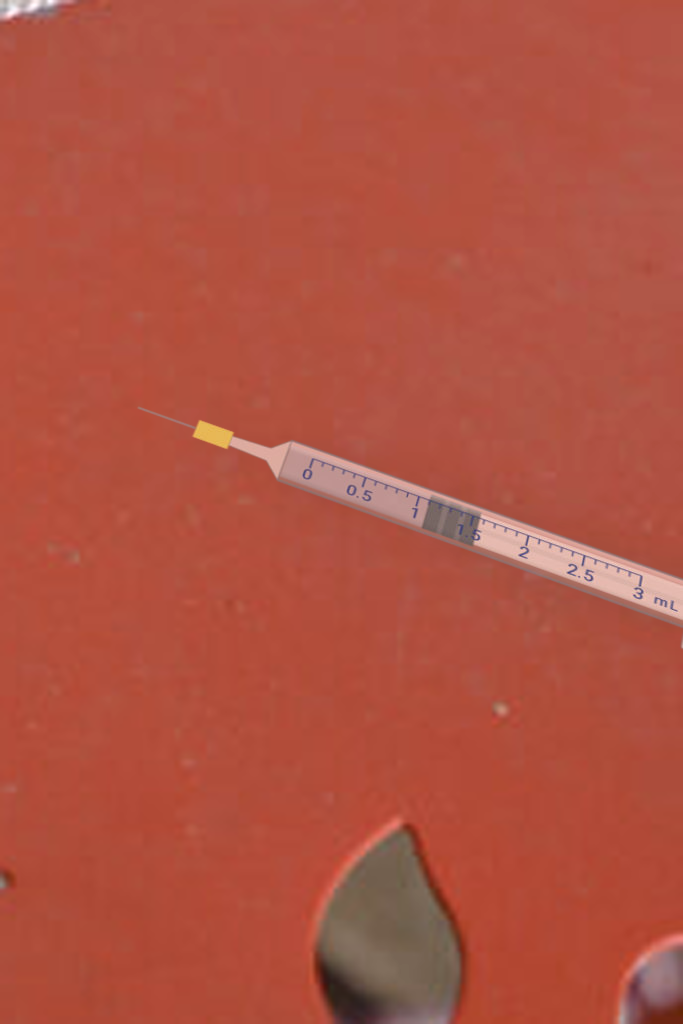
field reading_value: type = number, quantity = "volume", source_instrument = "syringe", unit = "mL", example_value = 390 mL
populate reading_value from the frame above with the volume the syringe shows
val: 1.1 mL
